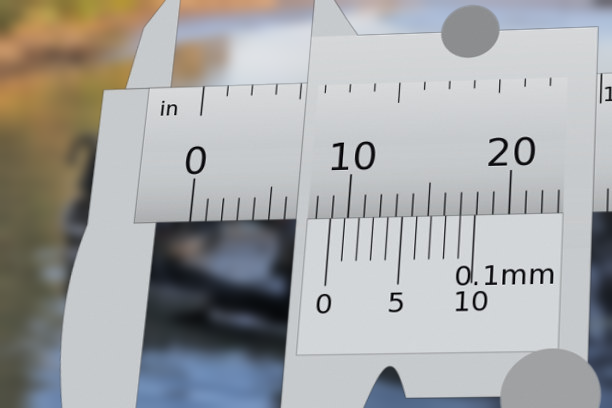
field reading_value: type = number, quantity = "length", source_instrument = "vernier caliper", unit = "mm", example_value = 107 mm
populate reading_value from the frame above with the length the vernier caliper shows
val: 8.9 mm
